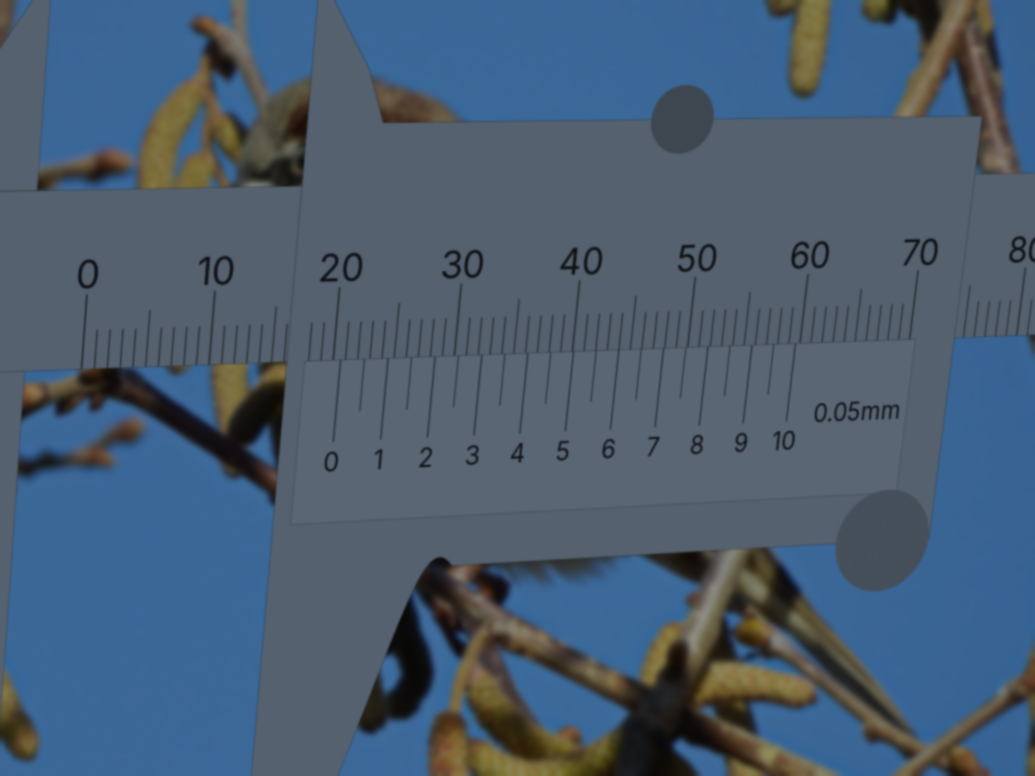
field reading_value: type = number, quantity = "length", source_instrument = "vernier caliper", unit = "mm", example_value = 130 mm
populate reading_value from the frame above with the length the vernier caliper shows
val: 20.6 mm
